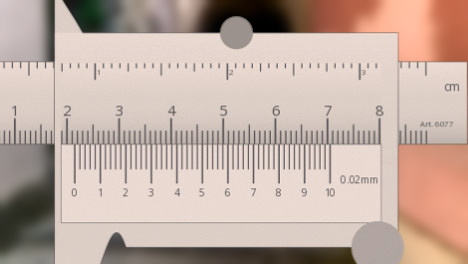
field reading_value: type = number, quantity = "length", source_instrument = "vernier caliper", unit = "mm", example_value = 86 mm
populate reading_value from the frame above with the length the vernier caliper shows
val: 21.5 mm
